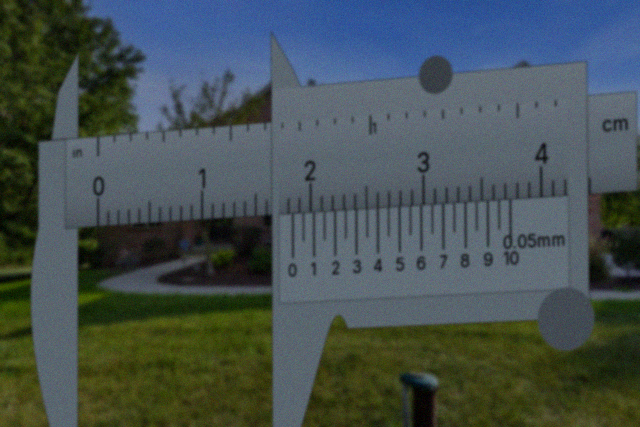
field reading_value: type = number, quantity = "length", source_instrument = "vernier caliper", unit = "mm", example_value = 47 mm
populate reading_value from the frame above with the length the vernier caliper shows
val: 18.4 mm
